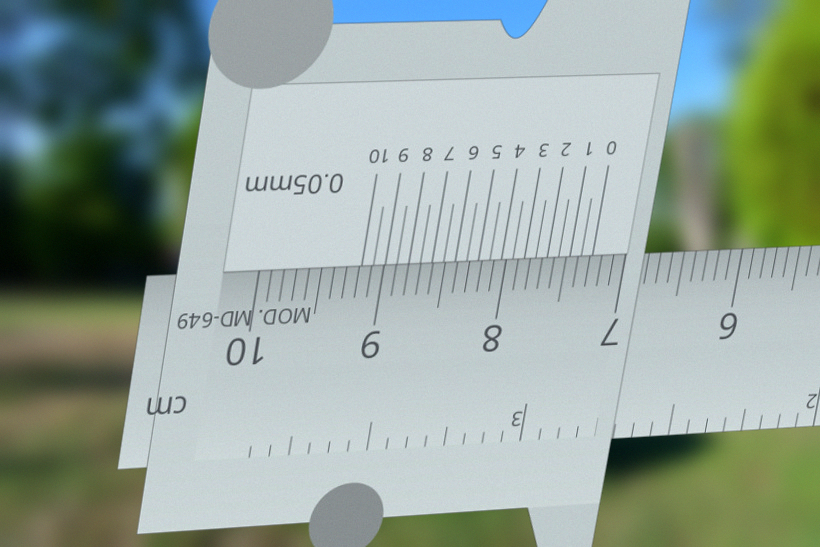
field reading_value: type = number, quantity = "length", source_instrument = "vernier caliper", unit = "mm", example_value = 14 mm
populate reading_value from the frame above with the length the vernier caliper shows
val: 72.8 mm
